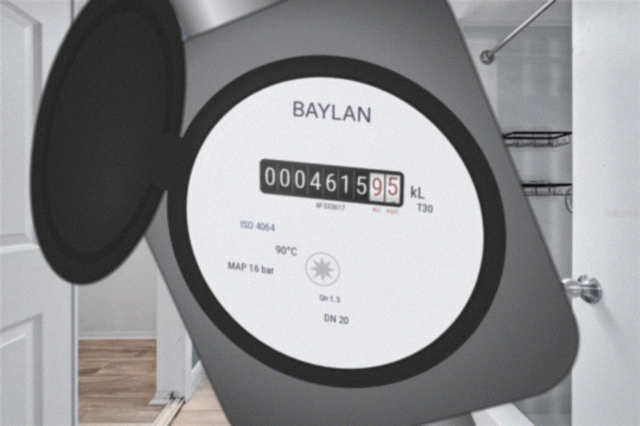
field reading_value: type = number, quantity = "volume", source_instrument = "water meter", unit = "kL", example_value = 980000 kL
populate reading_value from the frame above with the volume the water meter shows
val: 4615.95 kL
